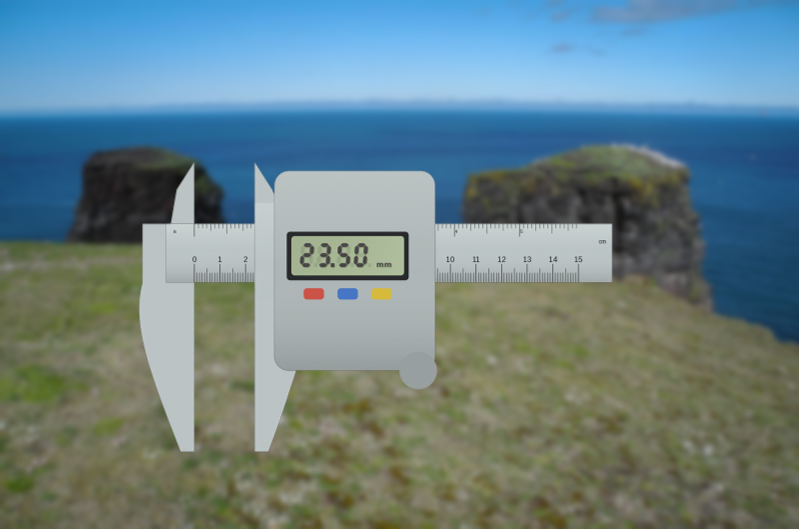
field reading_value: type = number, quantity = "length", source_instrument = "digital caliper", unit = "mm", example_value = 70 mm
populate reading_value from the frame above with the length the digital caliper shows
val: 23.50 mm
